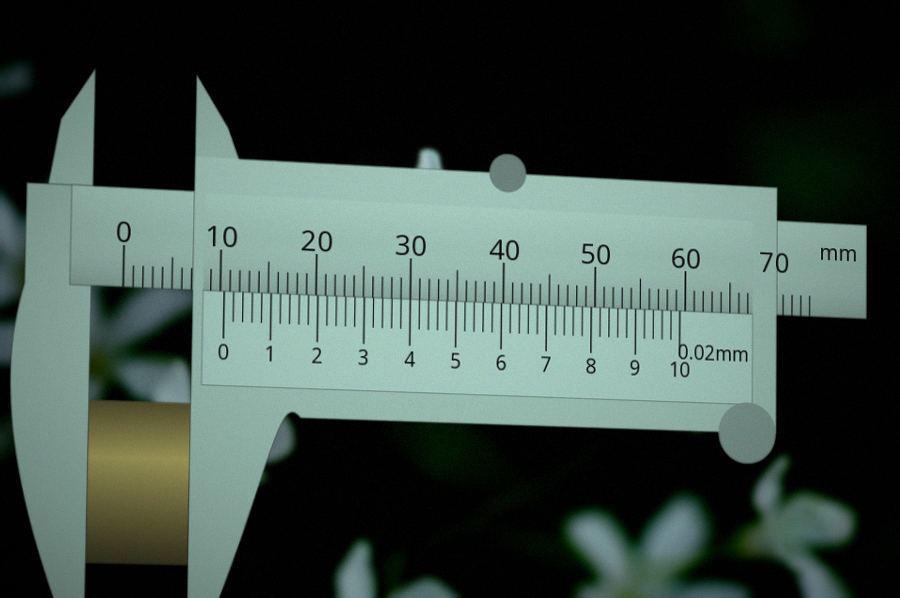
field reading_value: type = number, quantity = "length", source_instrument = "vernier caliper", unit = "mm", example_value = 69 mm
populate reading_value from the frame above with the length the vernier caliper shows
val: 10.4 mm
